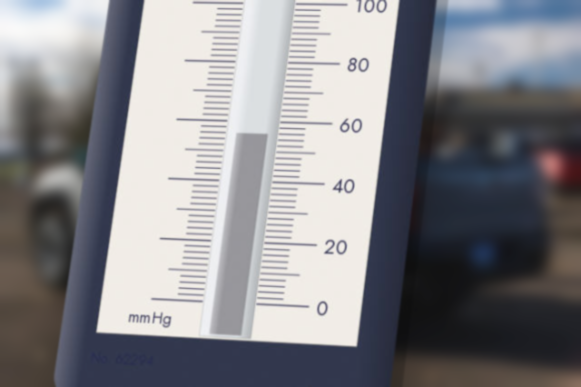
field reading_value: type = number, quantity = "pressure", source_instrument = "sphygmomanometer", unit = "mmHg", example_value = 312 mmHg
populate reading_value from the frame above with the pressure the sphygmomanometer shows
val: 56 mmHg
